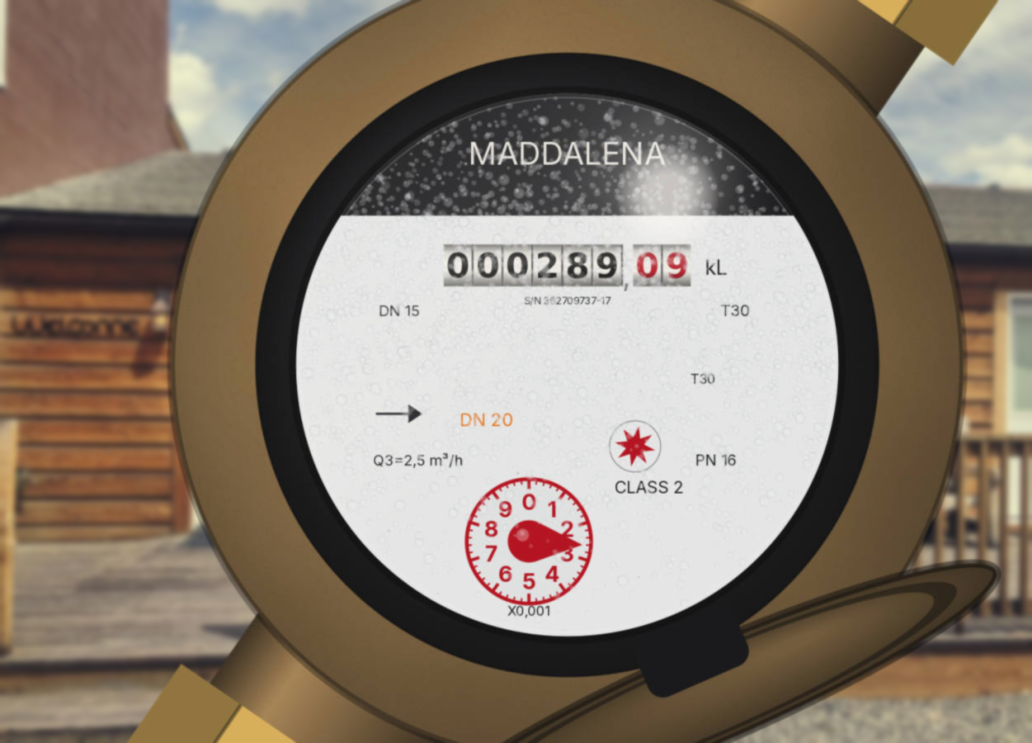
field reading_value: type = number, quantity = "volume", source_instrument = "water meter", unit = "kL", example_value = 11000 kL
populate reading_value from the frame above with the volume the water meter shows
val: 289.092 kL
